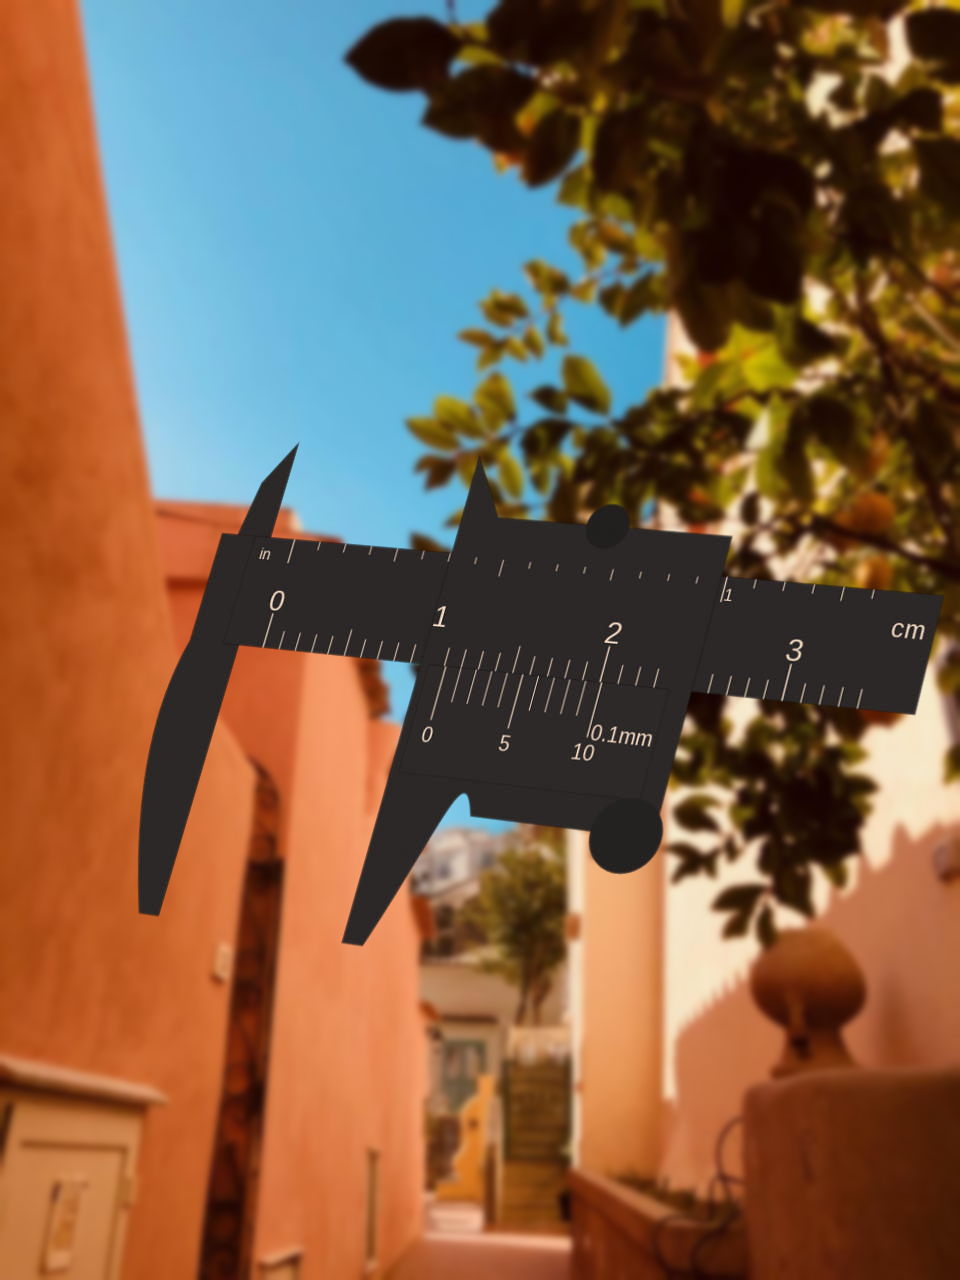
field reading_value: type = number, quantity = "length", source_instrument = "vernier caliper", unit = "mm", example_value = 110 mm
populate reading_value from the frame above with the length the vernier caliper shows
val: 11.1 mm
